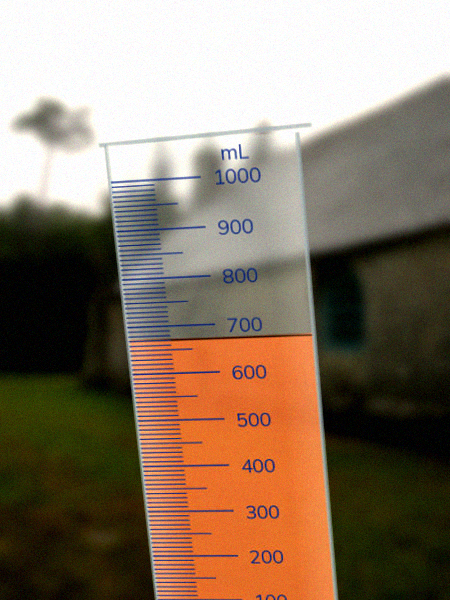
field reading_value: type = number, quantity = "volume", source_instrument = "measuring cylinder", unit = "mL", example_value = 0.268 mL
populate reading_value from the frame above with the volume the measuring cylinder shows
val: 670 mL
